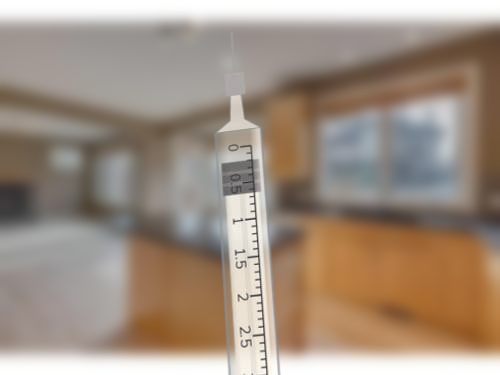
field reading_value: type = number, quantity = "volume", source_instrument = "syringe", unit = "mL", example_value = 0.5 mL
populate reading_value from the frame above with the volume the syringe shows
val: 0.2 mL
